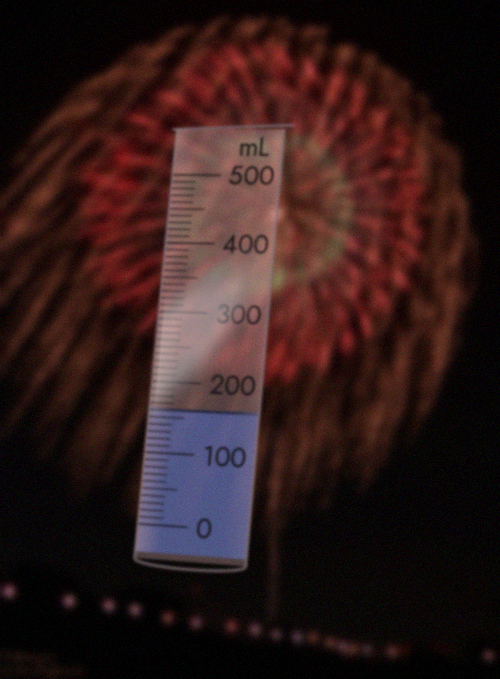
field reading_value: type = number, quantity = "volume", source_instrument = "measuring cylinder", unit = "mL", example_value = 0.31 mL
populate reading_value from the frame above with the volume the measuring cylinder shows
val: 160 mL
